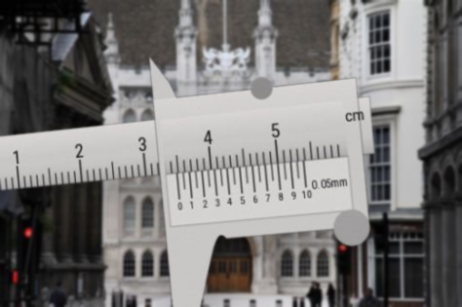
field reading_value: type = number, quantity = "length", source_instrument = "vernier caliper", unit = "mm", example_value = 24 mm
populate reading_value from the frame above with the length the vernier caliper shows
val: 34.8 mm
